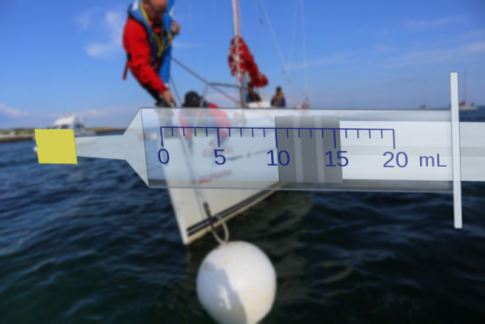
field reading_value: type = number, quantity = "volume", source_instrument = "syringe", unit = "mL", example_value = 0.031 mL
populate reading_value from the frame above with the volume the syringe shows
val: 10 mL
